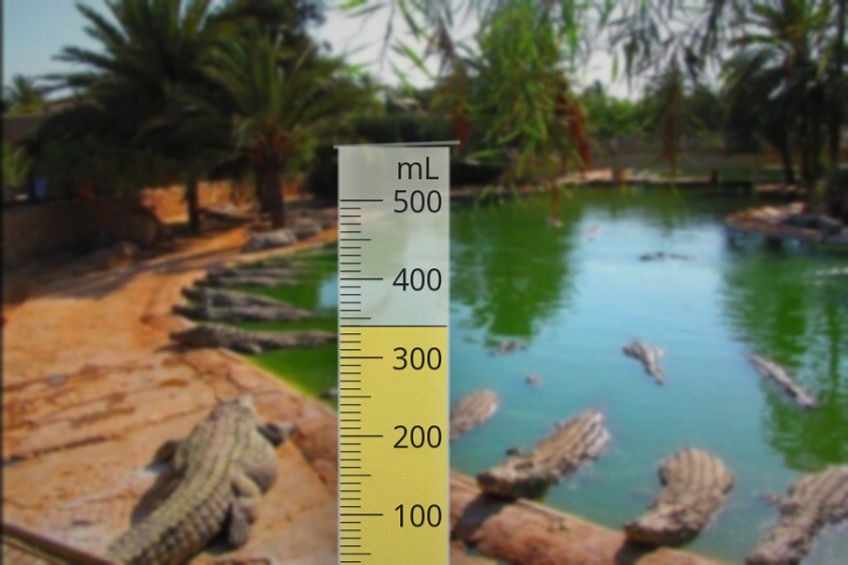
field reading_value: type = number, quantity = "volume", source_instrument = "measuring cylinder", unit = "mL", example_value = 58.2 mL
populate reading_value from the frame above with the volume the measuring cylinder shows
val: 340 mL
